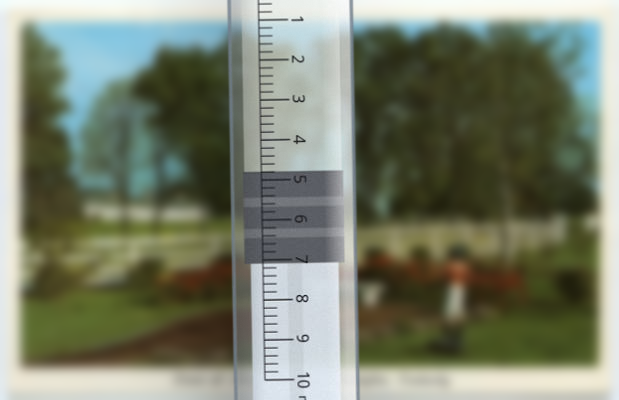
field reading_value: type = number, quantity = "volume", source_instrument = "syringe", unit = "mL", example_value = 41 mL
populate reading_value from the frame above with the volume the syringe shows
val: 4.8 mL
